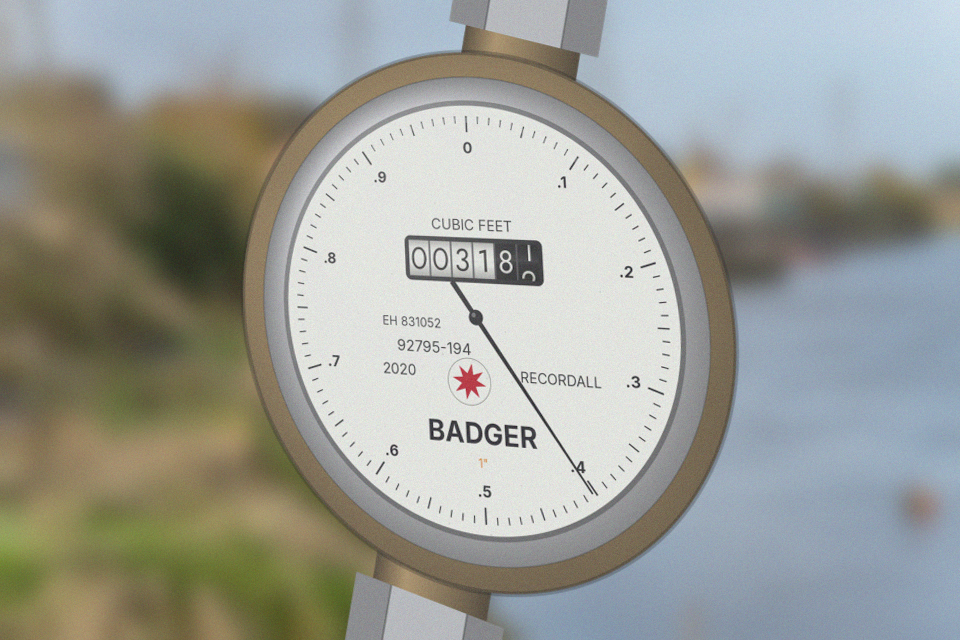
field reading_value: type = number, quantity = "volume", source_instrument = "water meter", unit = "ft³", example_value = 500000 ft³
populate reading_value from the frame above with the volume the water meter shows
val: 3181.40 ft³
